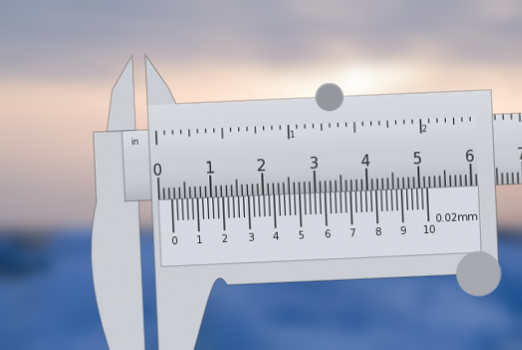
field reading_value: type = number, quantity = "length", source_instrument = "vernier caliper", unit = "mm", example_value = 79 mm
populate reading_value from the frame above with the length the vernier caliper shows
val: 2.5 mm
